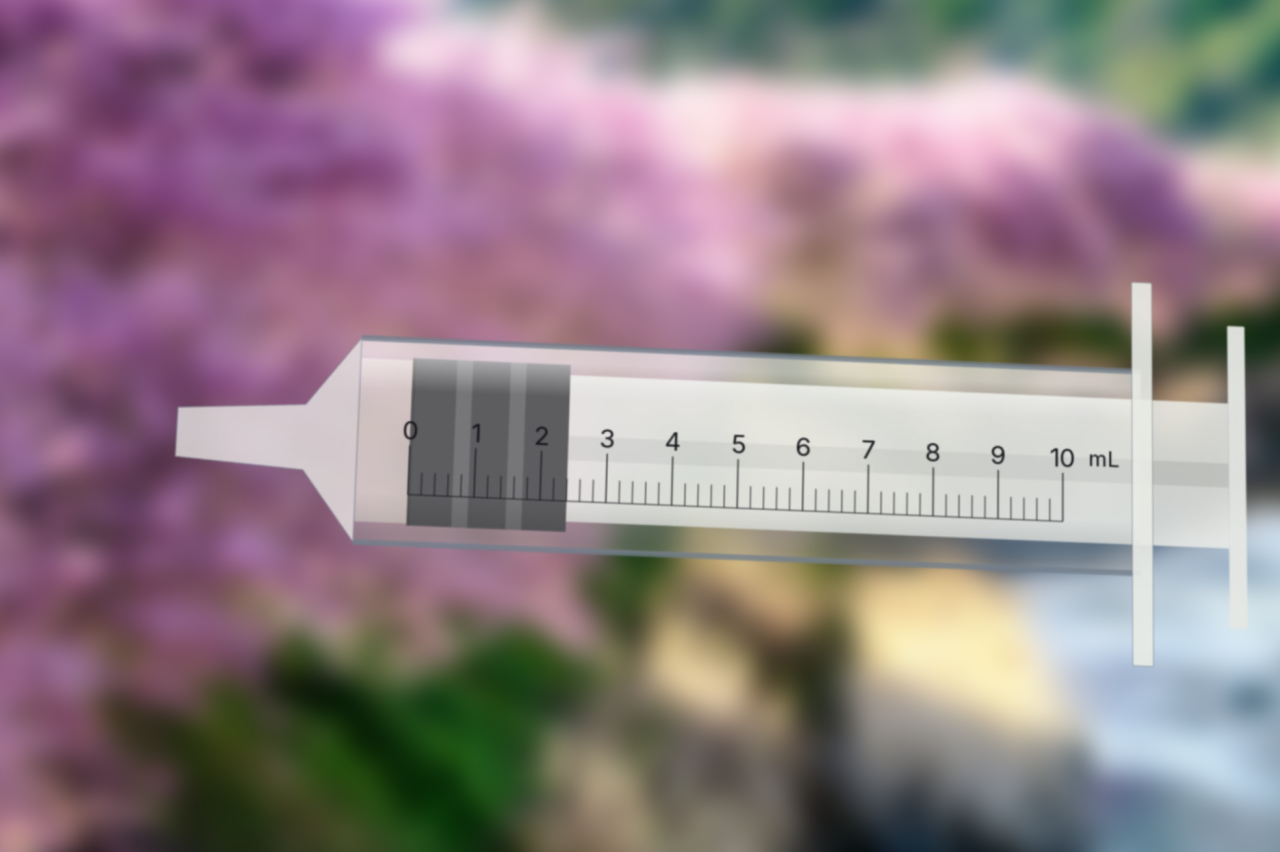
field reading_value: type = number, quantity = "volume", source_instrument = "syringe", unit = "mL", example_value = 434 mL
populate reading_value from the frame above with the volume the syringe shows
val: 0 mL
